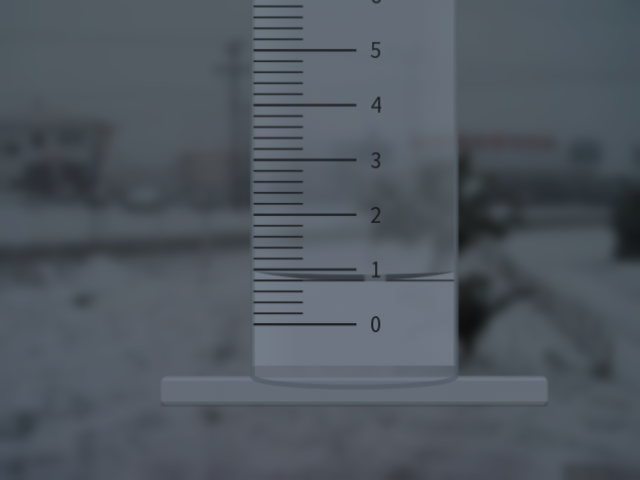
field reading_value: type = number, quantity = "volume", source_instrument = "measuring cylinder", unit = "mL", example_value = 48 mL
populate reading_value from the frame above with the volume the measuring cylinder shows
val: 0.8 mL
